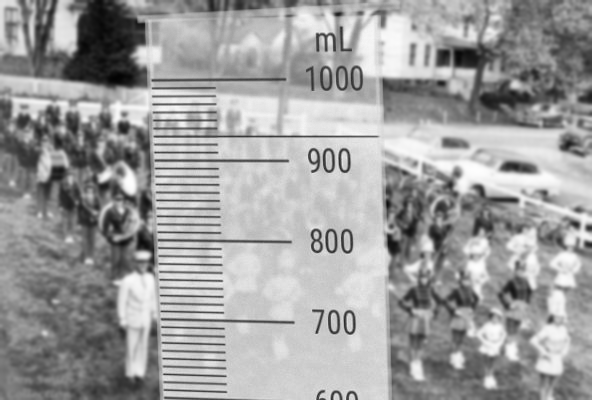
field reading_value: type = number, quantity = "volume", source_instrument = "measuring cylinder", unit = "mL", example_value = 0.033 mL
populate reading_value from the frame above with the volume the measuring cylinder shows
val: 930 mL
